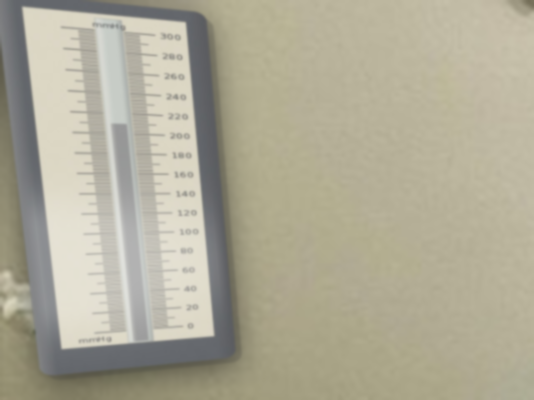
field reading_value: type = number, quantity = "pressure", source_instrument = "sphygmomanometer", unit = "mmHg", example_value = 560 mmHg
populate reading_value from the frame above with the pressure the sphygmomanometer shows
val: 210 mmHg
